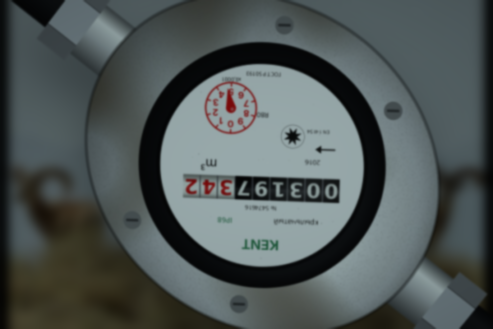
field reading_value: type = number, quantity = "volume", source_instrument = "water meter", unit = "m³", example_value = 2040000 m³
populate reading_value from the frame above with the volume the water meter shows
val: 3197.3424 m³
